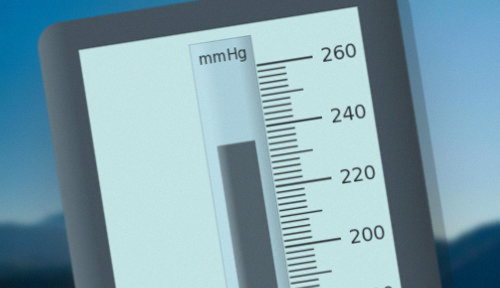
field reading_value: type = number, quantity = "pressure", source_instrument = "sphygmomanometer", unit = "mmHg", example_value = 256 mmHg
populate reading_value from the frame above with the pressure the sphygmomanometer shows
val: 236 mmHg
